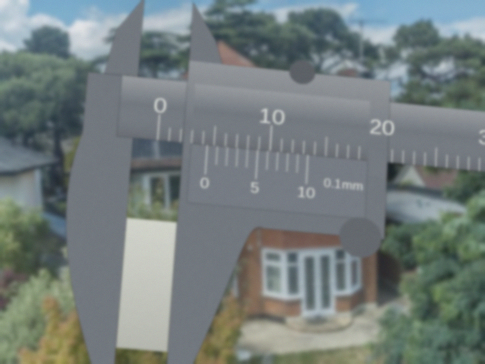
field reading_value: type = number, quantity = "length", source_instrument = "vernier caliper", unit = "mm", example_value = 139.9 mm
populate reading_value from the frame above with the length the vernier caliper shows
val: 4.4 mm
